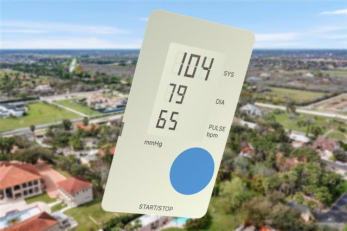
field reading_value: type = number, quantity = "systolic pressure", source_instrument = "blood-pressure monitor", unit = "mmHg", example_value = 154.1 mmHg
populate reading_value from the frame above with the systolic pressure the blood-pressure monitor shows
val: 104 mmHg
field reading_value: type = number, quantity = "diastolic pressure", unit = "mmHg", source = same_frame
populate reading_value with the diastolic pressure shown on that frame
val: 79 mmHg
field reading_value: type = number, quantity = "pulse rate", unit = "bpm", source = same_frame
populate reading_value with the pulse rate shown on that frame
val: 65 bpm
